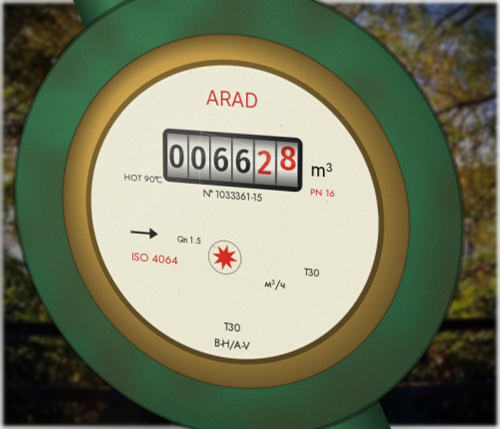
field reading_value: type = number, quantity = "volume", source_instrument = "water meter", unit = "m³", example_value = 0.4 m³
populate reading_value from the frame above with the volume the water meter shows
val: 66.28 m³
